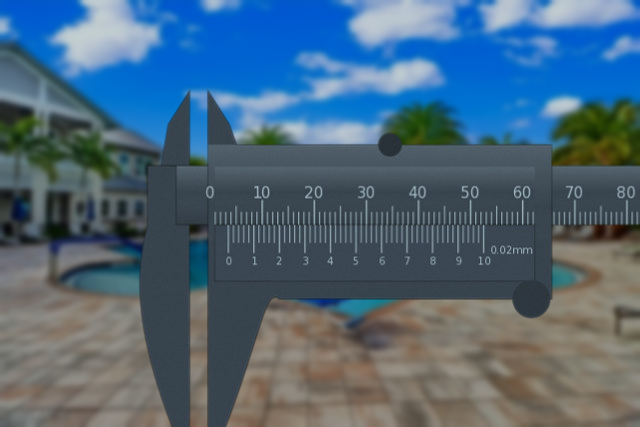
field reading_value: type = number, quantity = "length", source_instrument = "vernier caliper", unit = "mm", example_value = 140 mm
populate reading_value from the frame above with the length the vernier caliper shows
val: 3.5 mm
